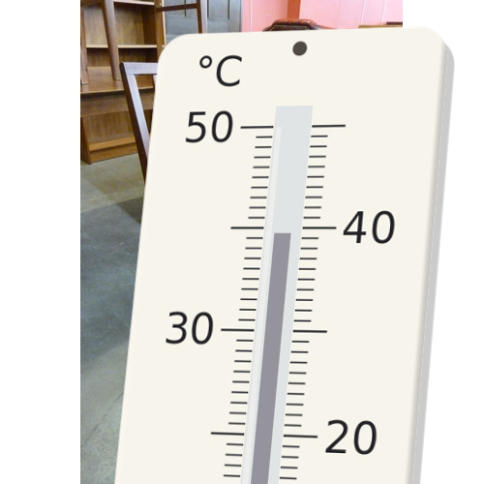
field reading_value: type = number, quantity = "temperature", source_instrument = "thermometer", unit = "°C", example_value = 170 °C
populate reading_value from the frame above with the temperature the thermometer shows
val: 39.5 °C
